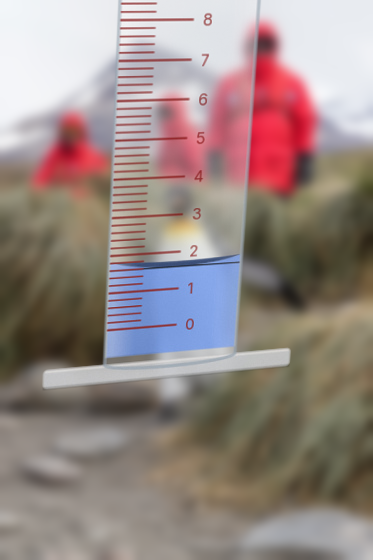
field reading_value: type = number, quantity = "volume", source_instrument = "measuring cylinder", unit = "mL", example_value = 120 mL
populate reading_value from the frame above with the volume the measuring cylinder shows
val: 1.6 mL
